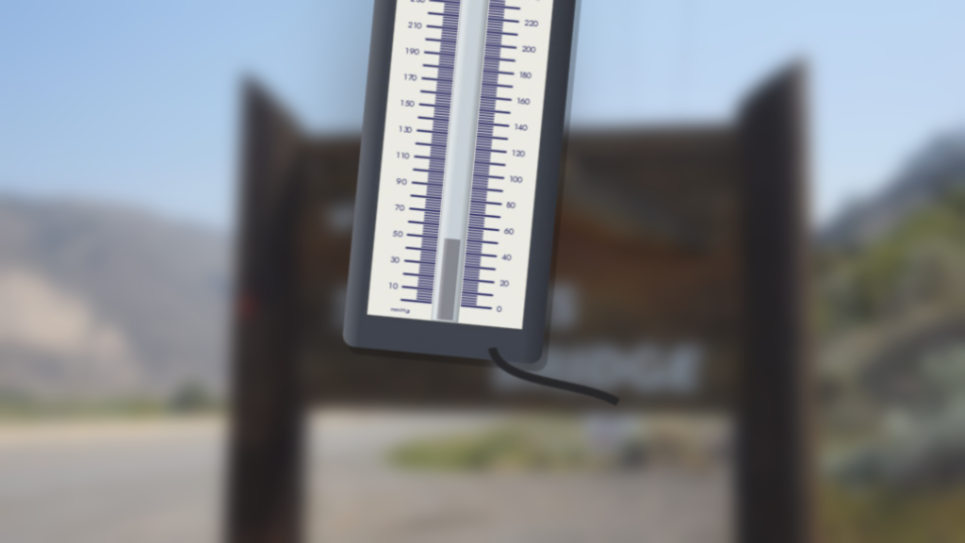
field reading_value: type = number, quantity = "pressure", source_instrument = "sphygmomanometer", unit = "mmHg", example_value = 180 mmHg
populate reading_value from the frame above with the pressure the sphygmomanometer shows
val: 50 mmHg
